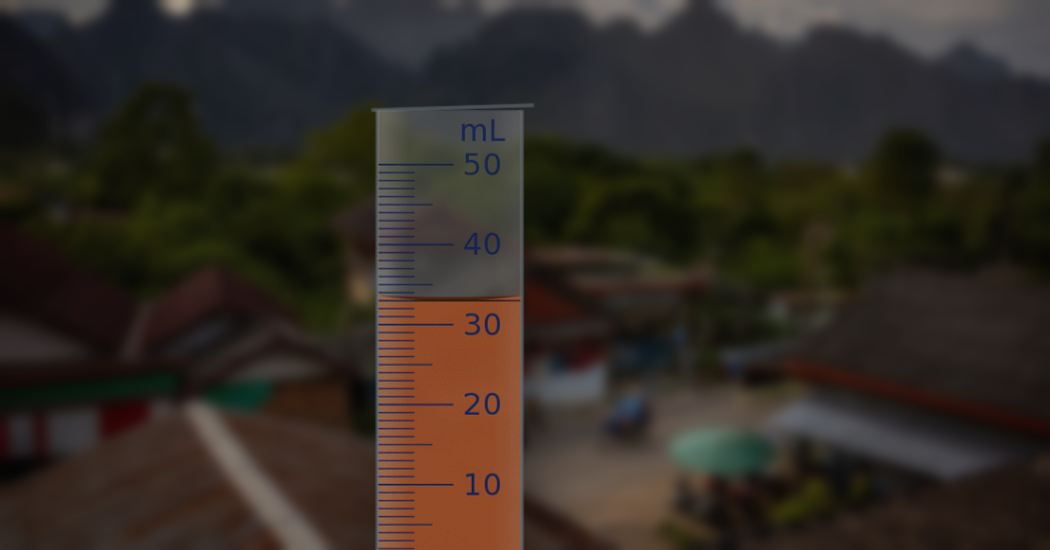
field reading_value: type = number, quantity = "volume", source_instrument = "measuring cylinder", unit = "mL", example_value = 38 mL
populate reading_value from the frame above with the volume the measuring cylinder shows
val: 33 mL
